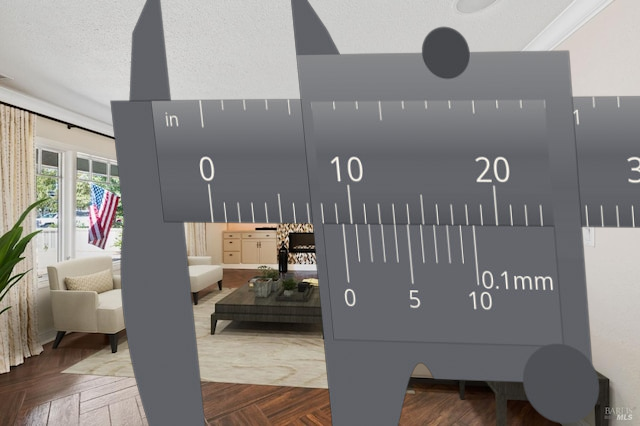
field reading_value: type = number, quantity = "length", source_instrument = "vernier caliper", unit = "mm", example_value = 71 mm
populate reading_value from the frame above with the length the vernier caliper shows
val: 9.4 mm
